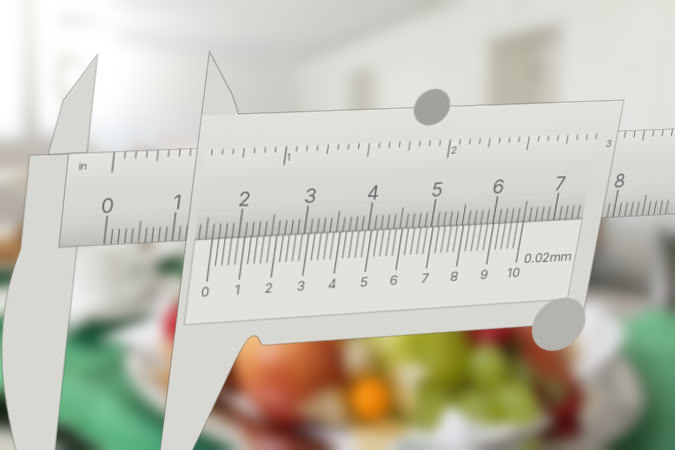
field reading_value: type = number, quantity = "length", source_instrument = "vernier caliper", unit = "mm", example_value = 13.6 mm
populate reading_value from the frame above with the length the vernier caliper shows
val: 16.0 mm
